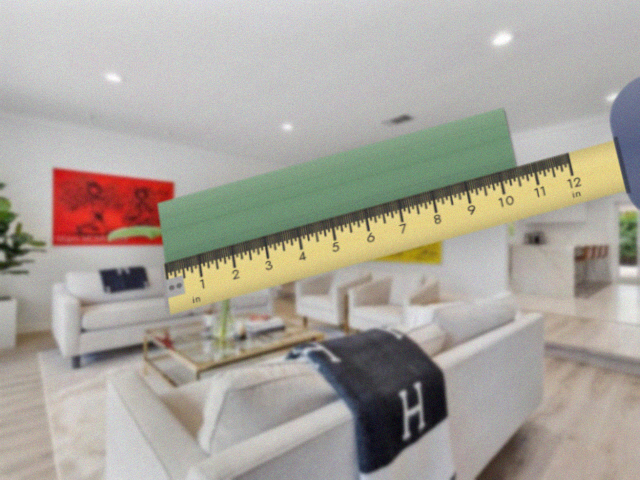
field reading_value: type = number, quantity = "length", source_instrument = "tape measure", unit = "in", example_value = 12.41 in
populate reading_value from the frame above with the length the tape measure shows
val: 10.5 in
